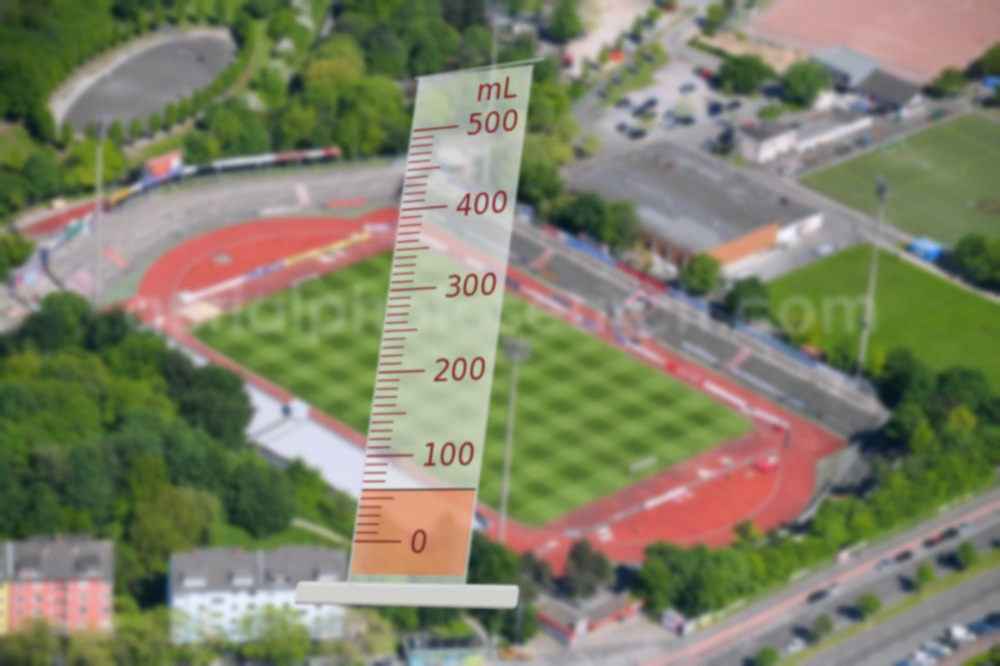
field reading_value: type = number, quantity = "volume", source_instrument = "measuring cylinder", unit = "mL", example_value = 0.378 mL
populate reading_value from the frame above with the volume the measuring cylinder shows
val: 60 mL
